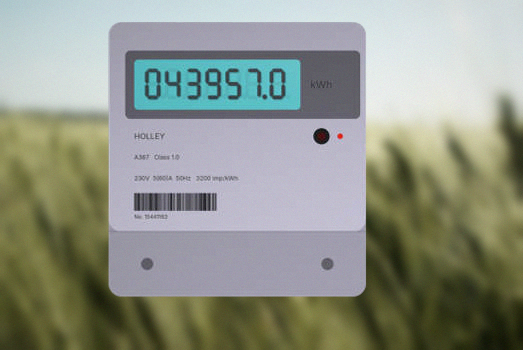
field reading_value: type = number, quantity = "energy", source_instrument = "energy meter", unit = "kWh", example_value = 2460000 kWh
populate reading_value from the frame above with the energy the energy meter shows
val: 43957.0 kWh
